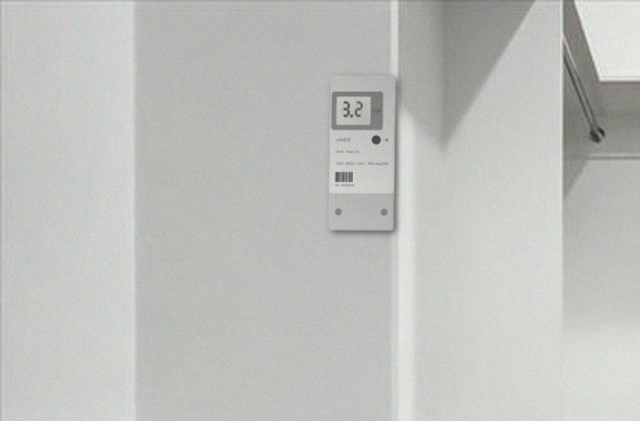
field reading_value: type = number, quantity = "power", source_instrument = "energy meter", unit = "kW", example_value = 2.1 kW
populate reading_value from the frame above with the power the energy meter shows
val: 3.2 kW
